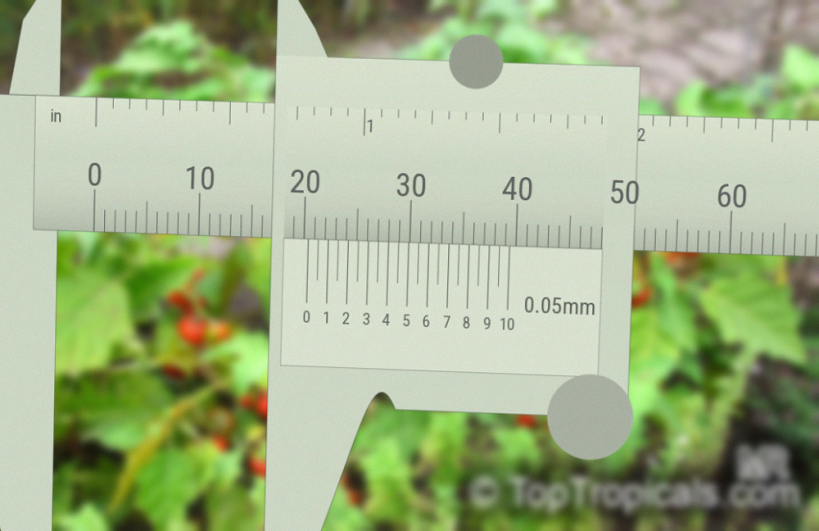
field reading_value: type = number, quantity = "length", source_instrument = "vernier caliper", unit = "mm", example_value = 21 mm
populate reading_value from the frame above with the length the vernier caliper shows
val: 20.4 mm
